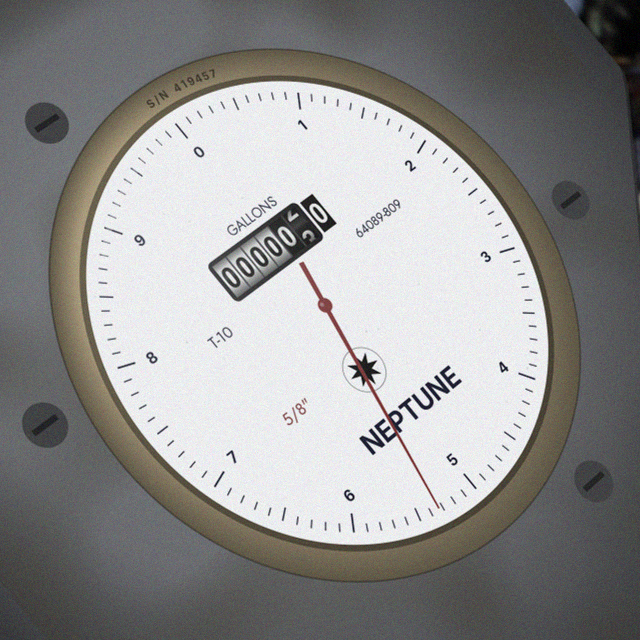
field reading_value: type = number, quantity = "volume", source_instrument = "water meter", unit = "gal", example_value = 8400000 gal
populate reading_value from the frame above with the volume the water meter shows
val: 25.3 gal
